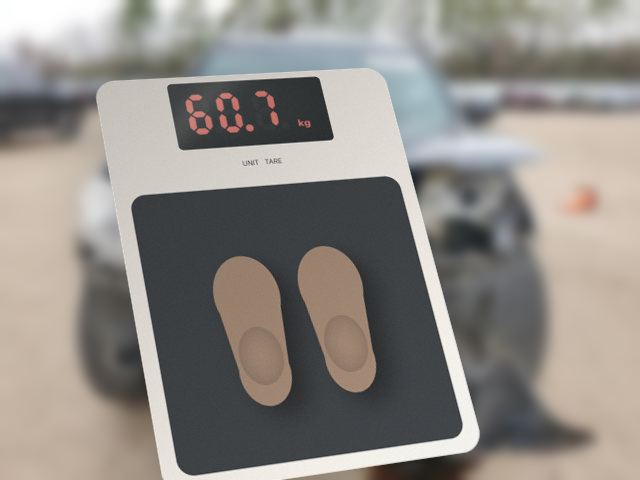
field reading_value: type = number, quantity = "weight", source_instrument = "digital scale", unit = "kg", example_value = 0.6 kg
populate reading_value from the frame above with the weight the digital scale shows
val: 60.7 kg
